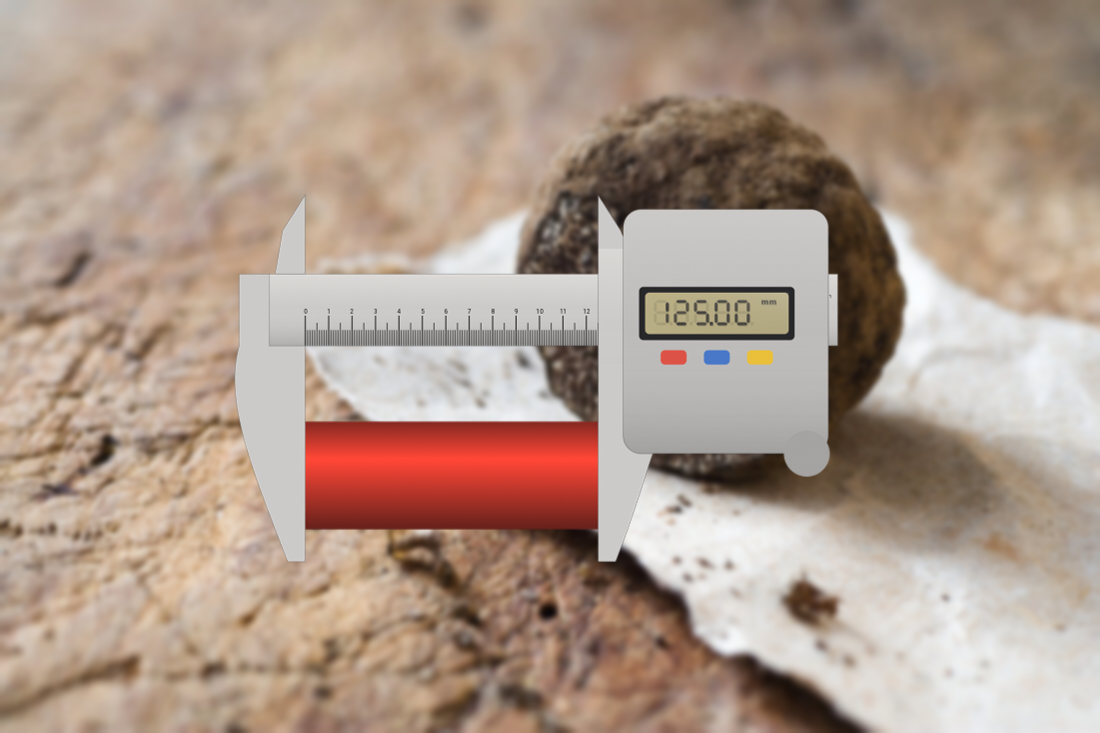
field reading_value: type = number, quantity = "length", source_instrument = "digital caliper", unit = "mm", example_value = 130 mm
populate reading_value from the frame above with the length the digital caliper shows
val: 125.00 mm
